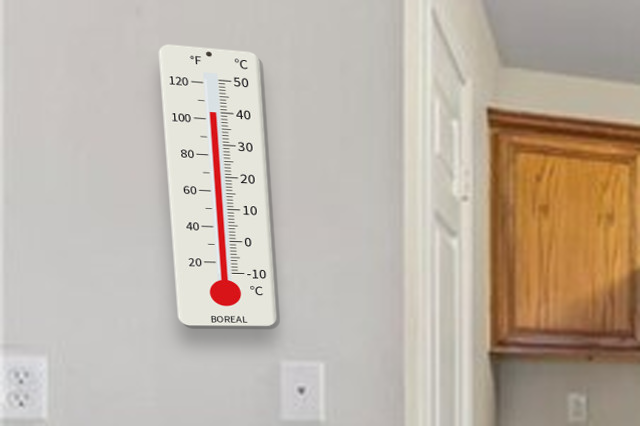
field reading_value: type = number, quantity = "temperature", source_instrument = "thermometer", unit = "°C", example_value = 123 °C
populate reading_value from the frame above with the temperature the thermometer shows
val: 40 °C
